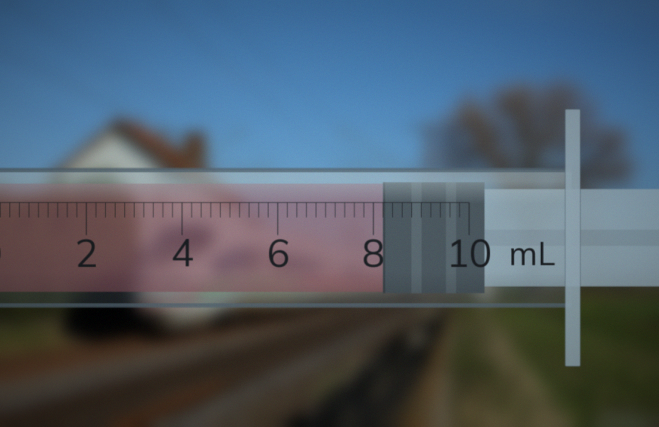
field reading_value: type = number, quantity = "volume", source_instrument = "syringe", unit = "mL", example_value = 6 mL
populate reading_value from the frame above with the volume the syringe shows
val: 8.2 mL
